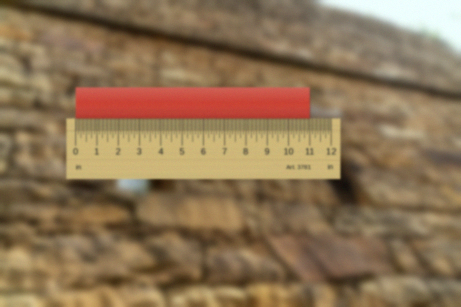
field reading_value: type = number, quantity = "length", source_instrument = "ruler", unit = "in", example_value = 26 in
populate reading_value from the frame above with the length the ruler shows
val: 11 in
